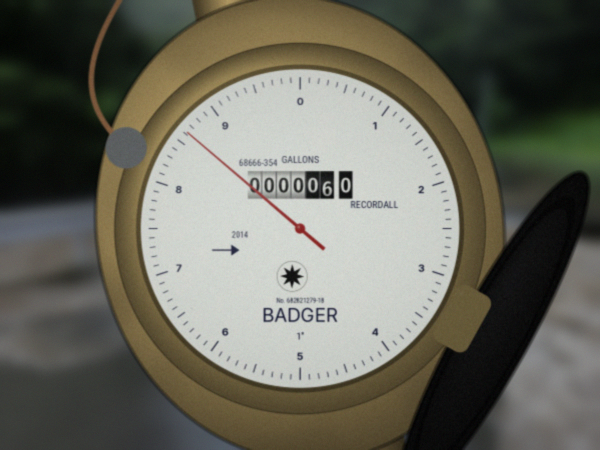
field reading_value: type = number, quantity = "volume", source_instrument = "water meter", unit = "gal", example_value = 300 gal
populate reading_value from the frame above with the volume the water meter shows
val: 58.6 gal
